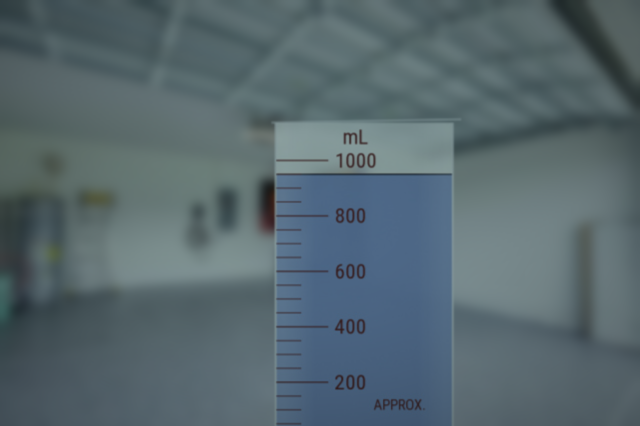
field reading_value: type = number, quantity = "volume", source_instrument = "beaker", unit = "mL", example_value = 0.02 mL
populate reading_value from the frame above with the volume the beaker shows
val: 950 mL
